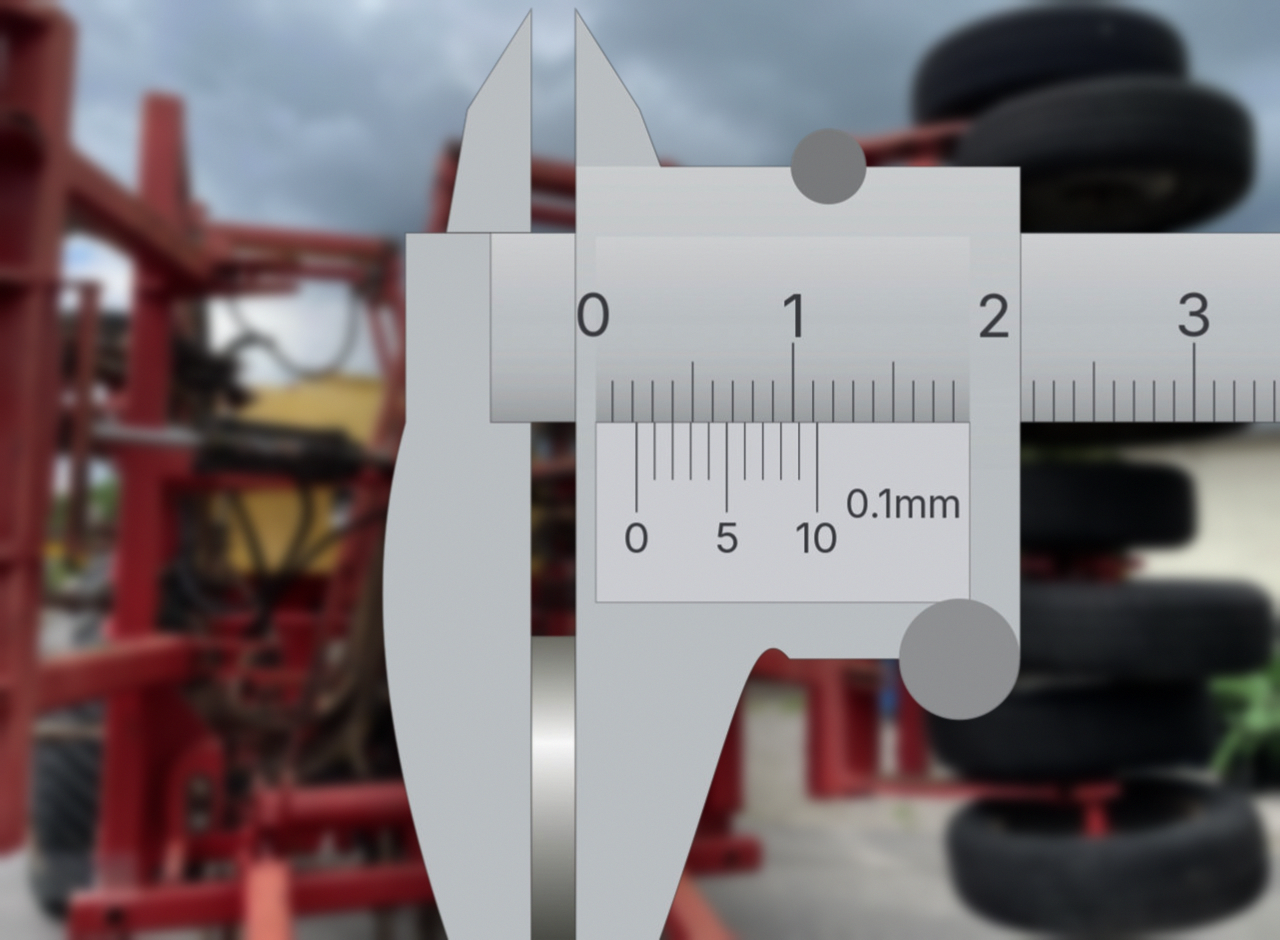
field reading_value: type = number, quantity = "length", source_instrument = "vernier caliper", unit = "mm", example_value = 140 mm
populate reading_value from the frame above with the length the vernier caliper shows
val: 2.2 mm
